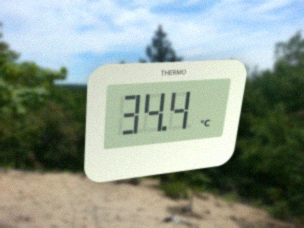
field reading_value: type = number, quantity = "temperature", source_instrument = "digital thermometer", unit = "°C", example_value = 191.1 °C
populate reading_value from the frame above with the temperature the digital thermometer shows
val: 34.4 °C
